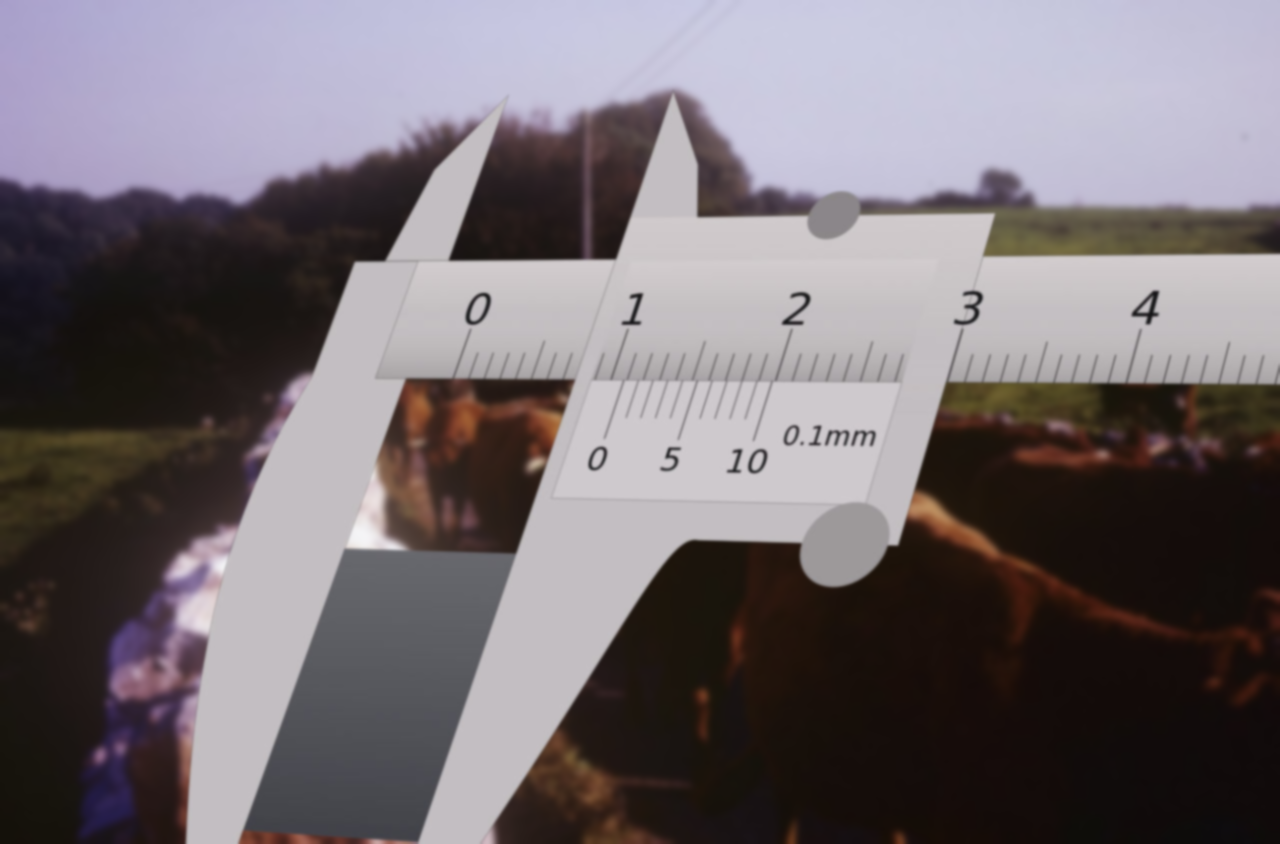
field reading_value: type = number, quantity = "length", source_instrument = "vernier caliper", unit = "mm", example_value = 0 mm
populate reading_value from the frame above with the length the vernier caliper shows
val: 10.8 mm
